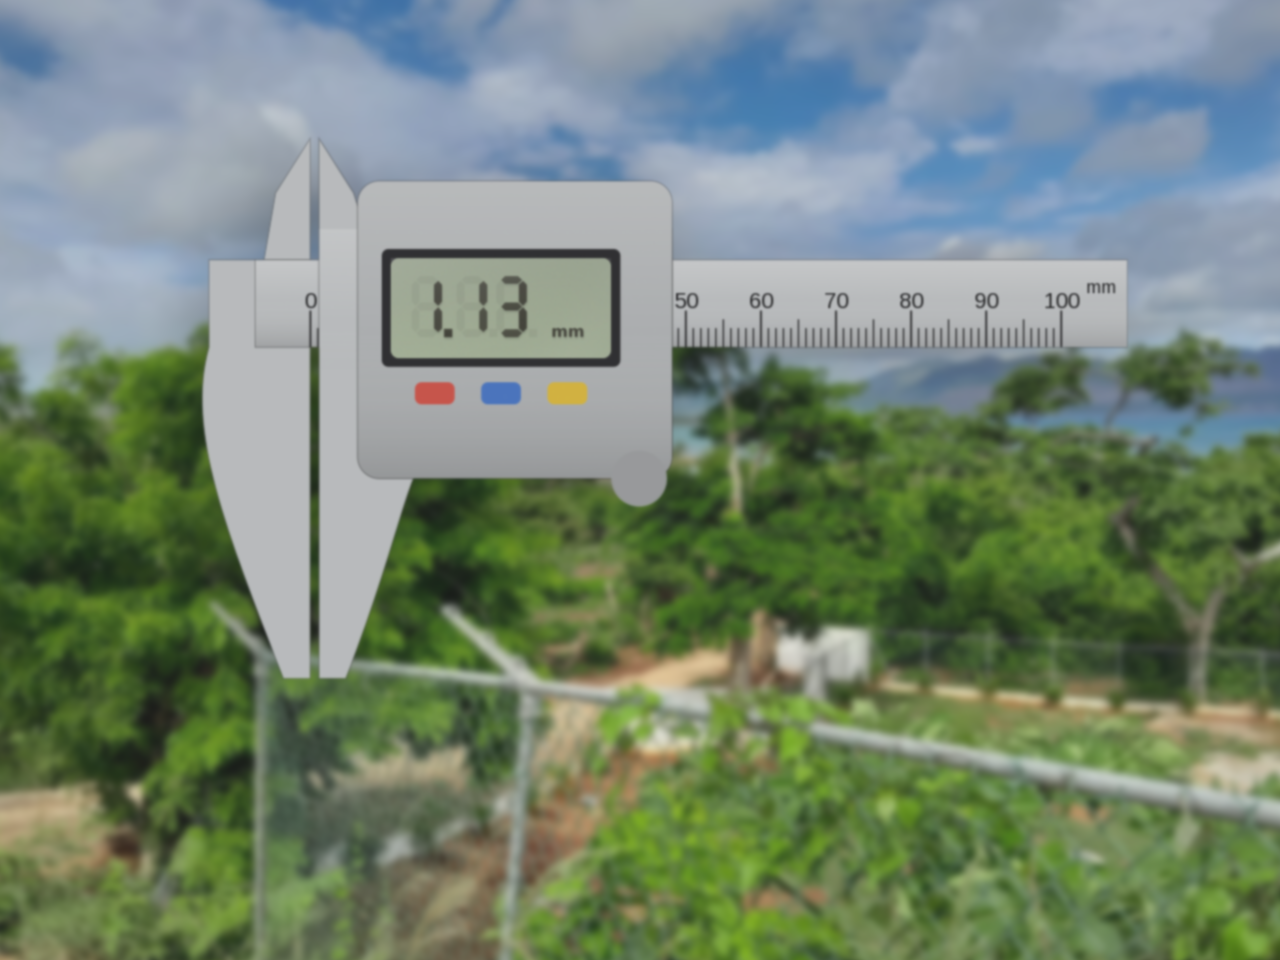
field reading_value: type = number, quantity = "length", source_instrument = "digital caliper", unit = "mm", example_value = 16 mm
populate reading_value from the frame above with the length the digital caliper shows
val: 1.13 mm
